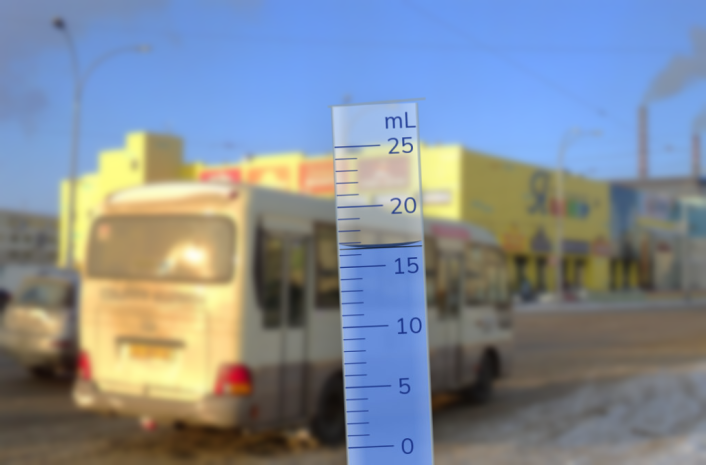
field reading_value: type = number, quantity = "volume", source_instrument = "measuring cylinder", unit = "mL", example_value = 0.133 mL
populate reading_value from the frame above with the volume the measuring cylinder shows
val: 16.5 mL
